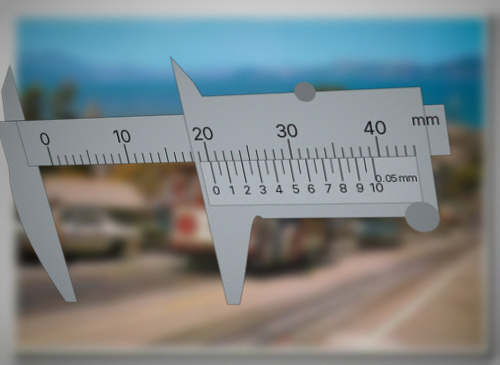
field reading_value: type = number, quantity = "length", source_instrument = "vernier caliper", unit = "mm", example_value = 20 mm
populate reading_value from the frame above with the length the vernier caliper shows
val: 20.2 mm
